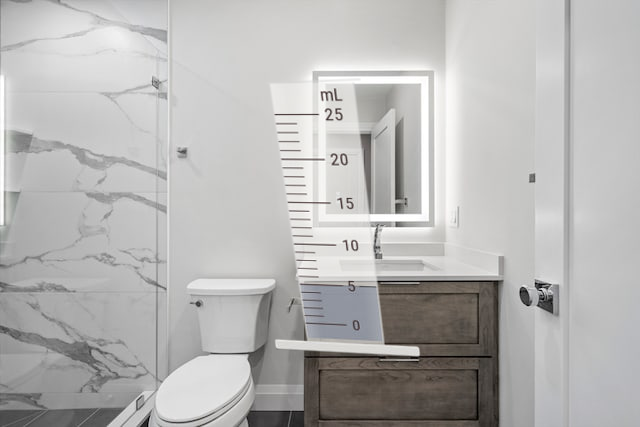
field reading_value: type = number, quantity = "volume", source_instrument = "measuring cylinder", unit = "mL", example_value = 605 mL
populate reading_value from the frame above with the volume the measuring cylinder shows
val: 5 mL
